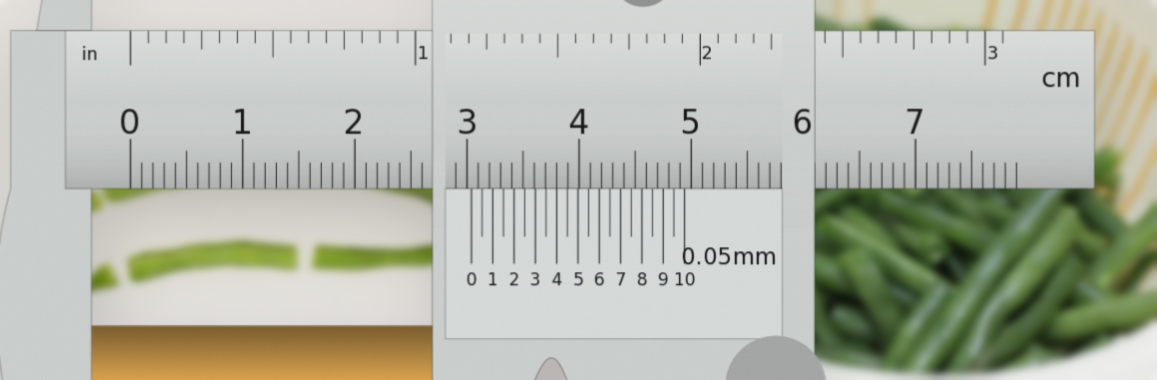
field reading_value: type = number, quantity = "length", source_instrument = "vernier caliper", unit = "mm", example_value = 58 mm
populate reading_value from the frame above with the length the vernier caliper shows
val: 30.4 mm
